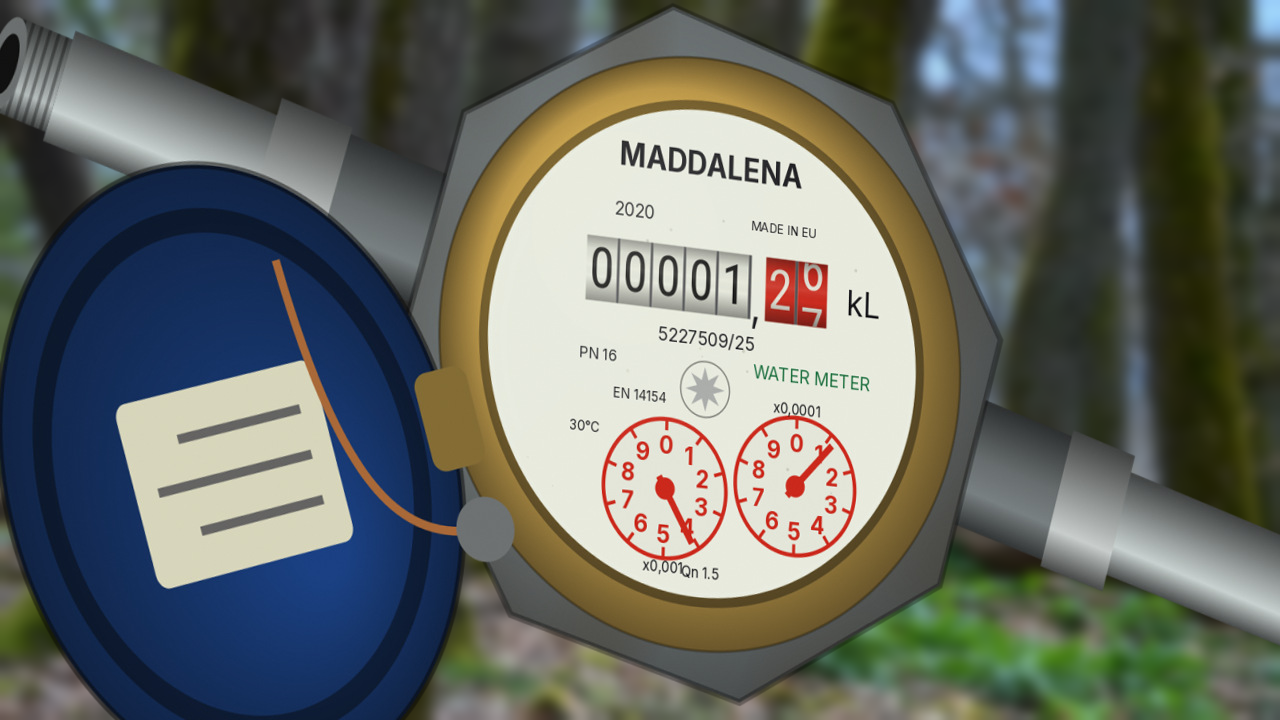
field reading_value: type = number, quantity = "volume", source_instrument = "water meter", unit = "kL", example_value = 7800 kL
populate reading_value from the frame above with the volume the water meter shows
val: 1.2641 kL
